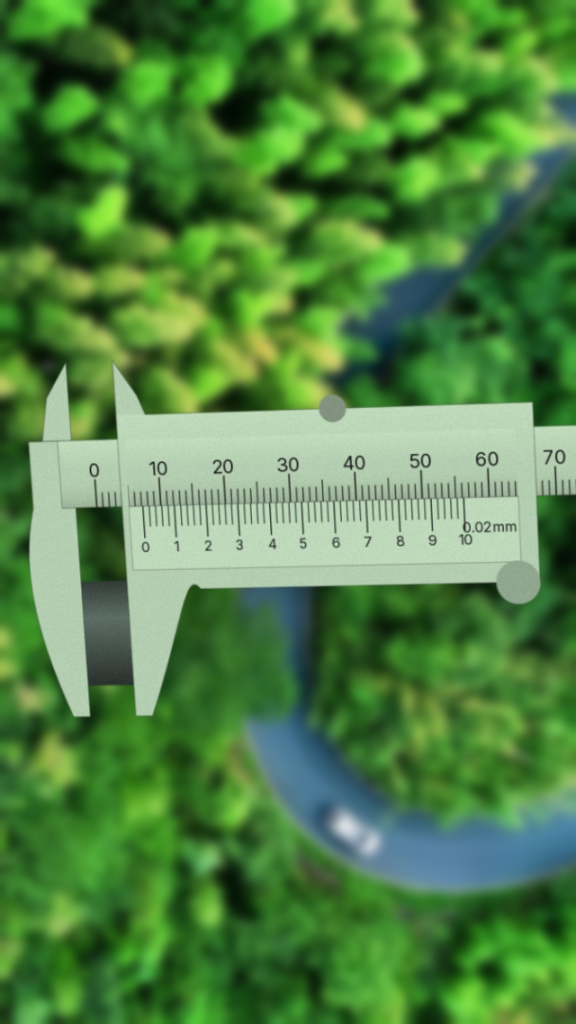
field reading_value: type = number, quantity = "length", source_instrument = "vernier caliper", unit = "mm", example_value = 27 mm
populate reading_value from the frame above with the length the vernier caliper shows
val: 7.2 mm
